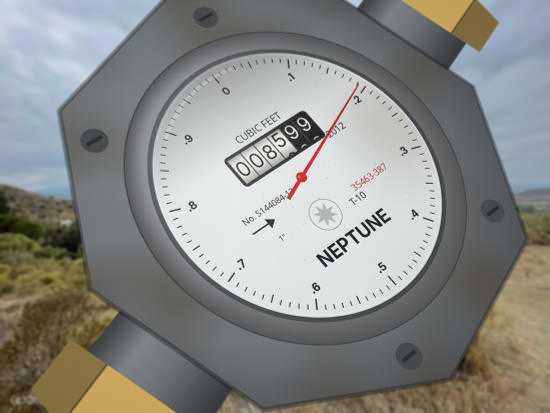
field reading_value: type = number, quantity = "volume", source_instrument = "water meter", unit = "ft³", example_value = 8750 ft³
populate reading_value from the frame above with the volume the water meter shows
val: 8599.19 ft³
